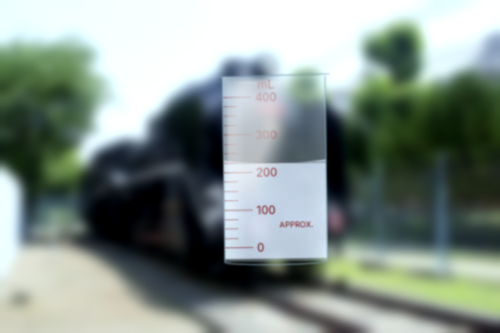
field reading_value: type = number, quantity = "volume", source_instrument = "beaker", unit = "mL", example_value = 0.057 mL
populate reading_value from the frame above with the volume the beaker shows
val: 225 mL
